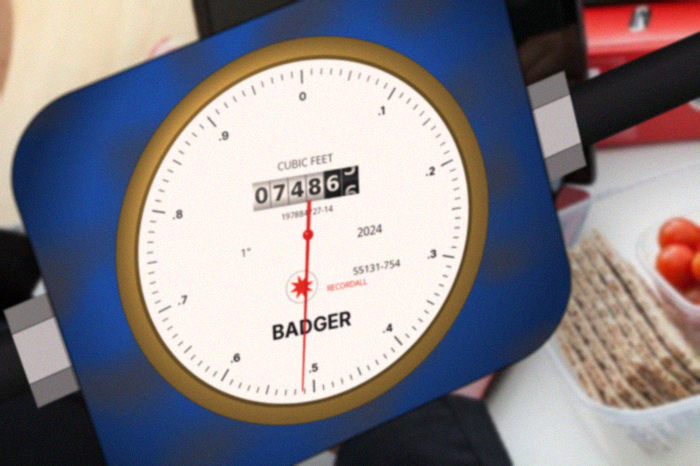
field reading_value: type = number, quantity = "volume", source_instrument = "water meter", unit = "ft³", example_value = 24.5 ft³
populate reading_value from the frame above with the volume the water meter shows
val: 74865.51 ft³
